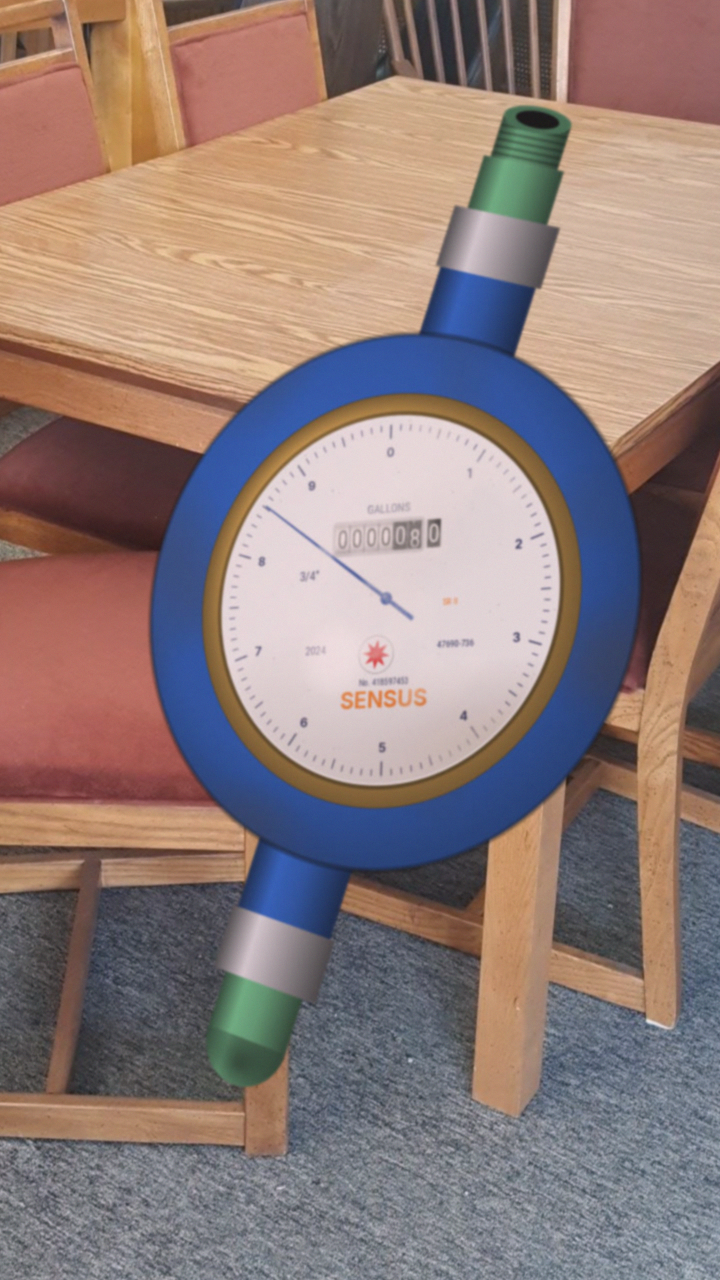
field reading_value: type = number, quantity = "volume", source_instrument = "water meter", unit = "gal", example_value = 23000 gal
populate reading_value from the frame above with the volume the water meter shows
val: 78.5 gal
